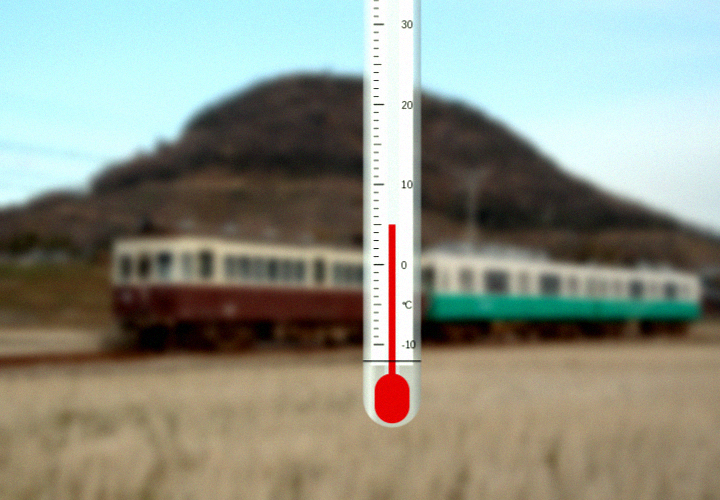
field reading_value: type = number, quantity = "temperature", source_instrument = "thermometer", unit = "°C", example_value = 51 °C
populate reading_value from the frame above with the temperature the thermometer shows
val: 5 °C
